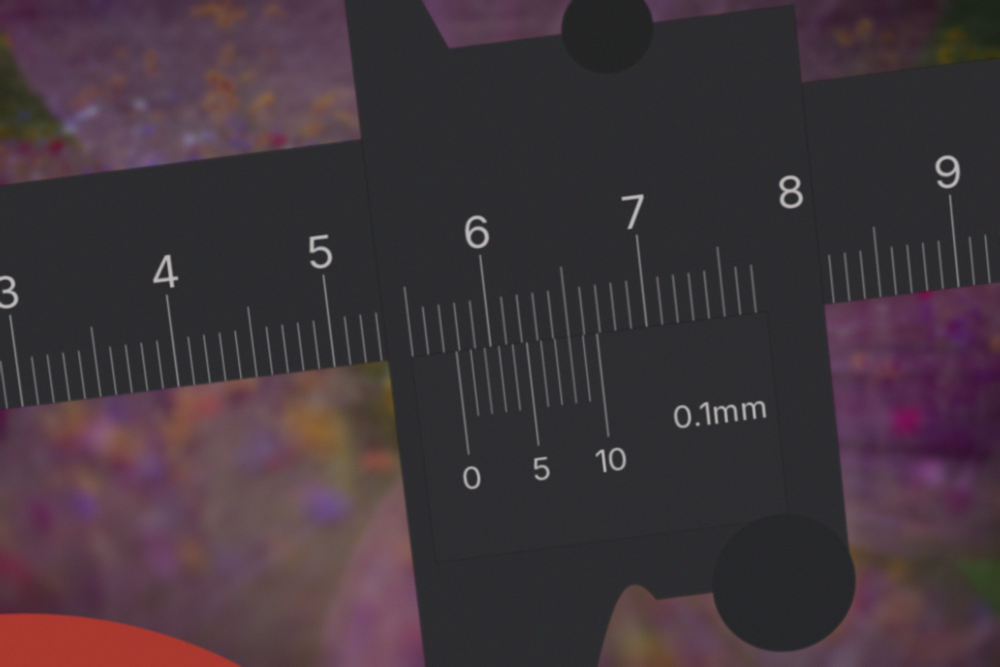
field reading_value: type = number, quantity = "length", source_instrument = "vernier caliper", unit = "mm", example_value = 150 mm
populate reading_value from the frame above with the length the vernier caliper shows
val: 57.8 mm
